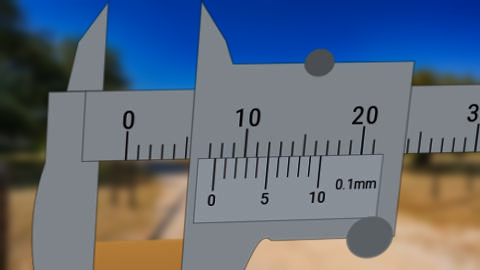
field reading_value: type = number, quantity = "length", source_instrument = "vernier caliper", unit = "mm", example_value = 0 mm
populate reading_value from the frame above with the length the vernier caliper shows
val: 7.5 mm
